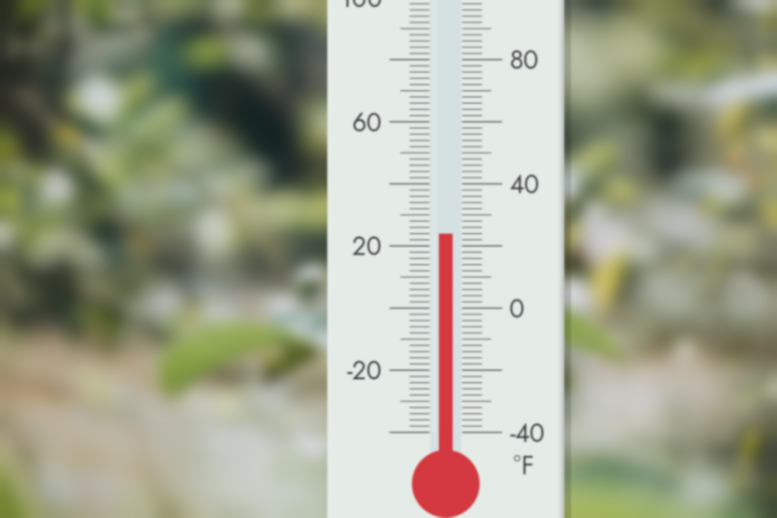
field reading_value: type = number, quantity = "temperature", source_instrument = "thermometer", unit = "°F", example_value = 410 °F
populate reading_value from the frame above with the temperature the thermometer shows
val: 24 °F
